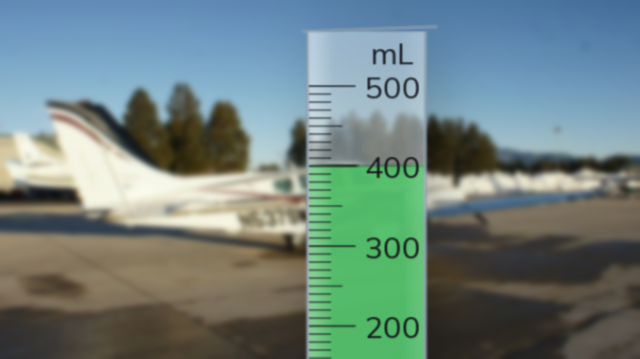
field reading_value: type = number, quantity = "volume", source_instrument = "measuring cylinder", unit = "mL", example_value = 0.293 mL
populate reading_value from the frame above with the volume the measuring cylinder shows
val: 400 mL
